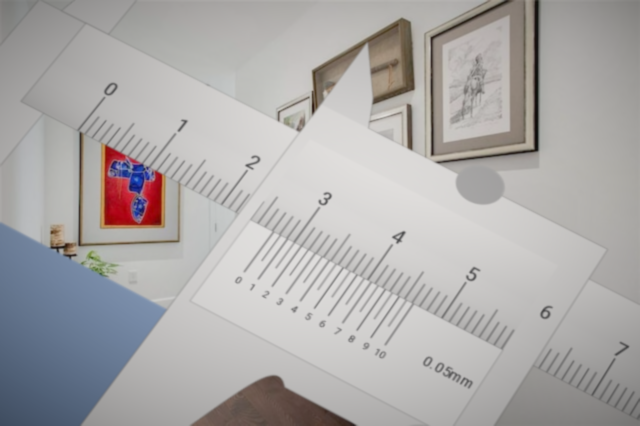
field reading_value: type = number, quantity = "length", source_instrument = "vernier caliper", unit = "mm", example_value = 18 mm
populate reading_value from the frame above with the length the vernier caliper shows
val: 27.2 mm
